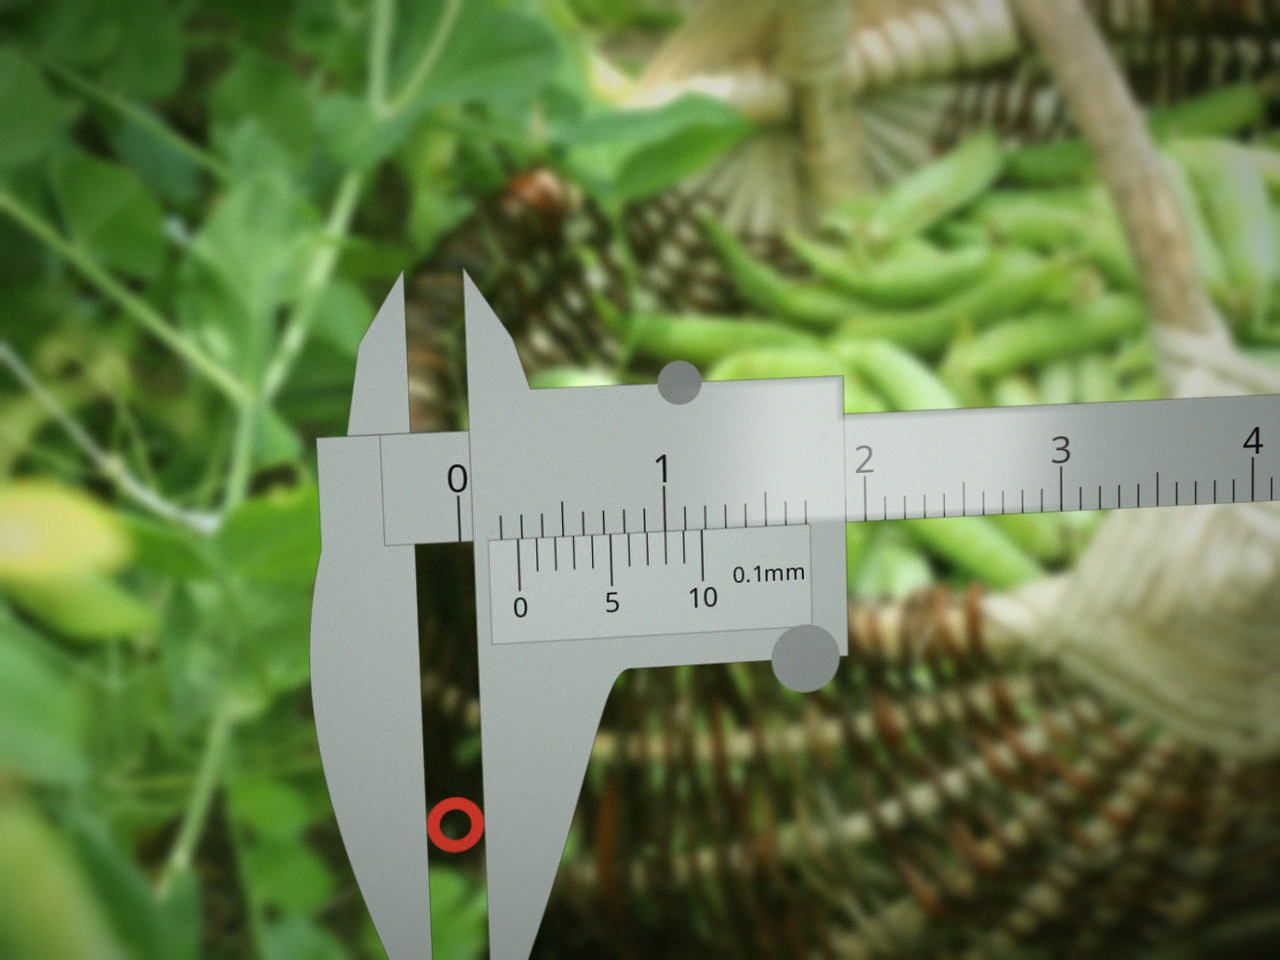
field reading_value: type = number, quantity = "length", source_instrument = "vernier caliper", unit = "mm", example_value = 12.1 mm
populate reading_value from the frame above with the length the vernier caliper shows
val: 2.8 mm
